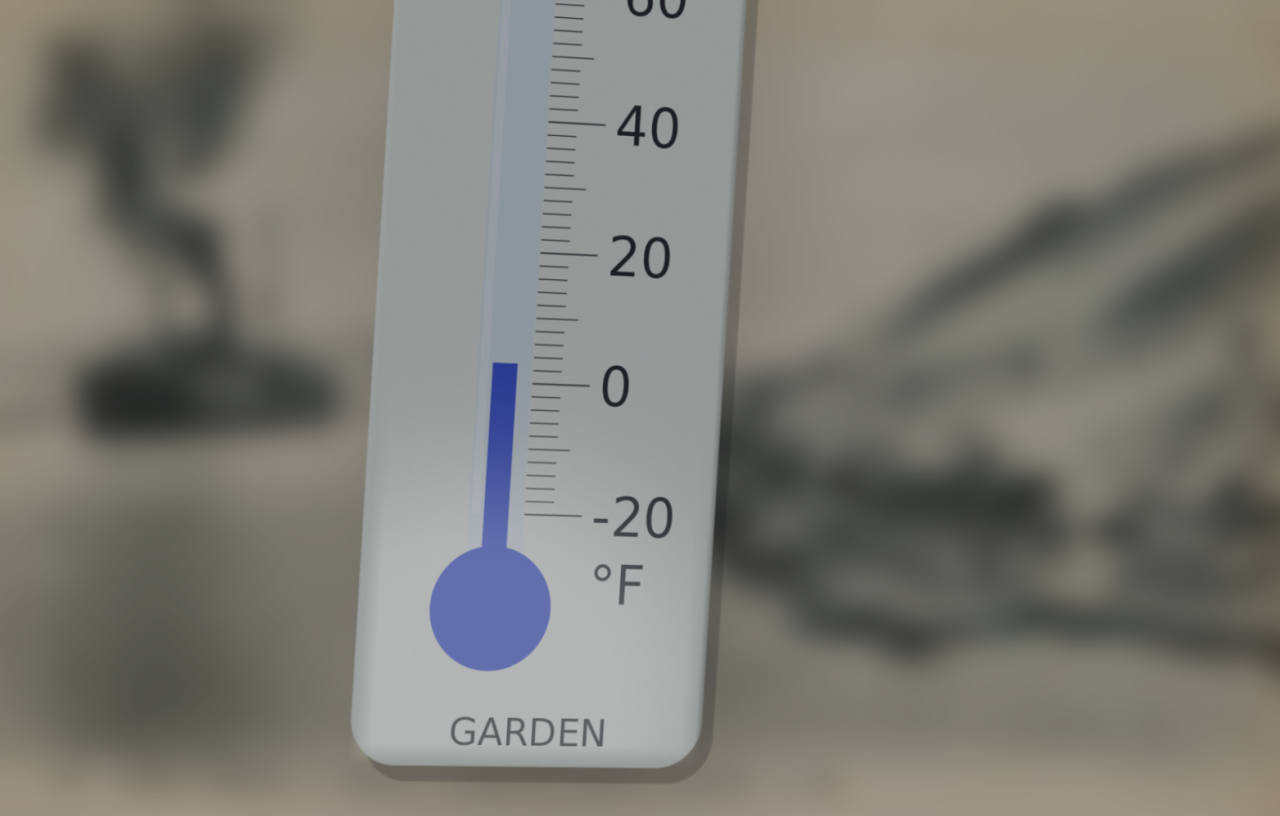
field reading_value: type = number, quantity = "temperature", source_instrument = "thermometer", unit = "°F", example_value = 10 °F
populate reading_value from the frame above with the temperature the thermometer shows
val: 3 °F
